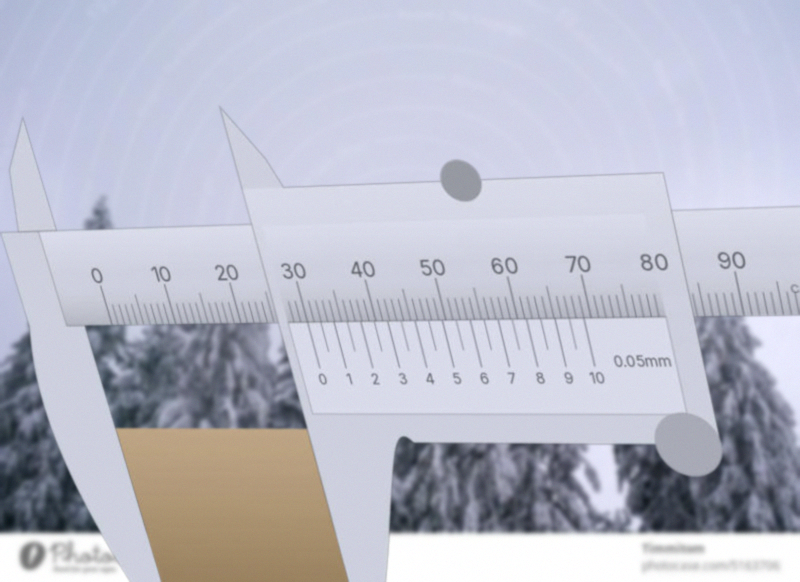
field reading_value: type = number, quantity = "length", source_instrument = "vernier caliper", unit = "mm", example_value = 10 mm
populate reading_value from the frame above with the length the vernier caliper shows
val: 30.0 mm
